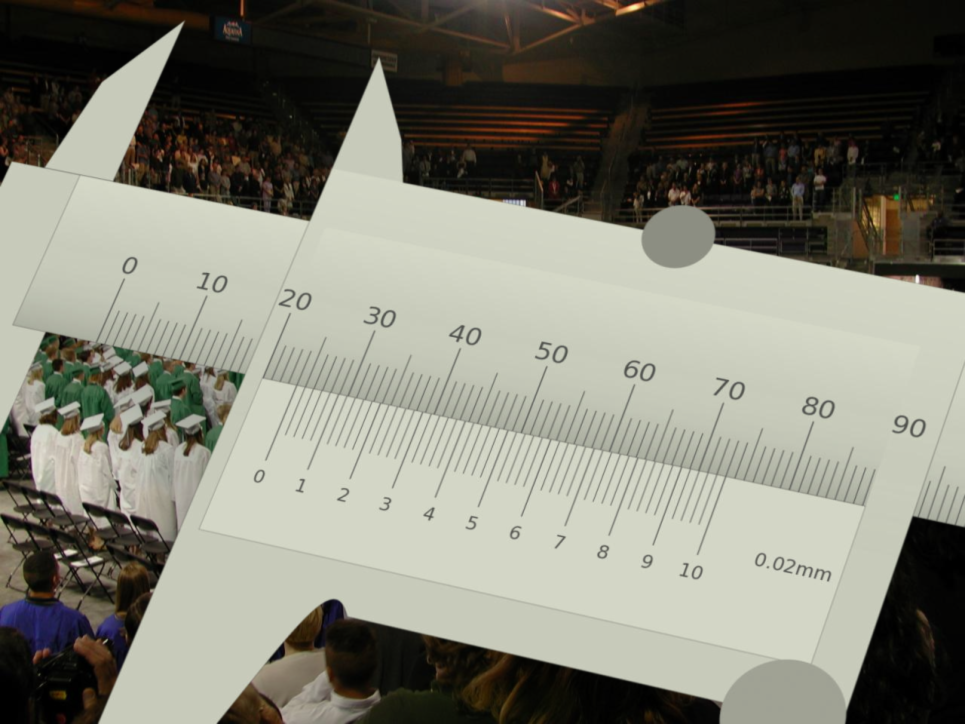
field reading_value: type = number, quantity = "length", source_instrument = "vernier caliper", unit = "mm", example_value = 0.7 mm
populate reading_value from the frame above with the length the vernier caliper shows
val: 24.0 mm
